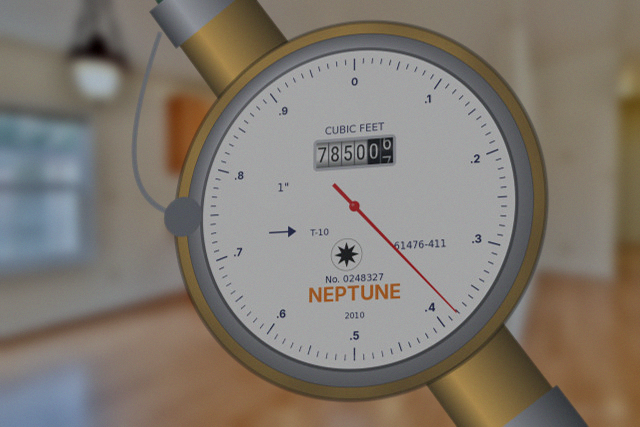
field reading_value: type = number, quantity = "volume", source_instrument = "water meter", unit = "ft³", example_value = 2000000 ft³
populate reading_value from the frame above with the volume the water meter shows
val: 785006.38 ft³
